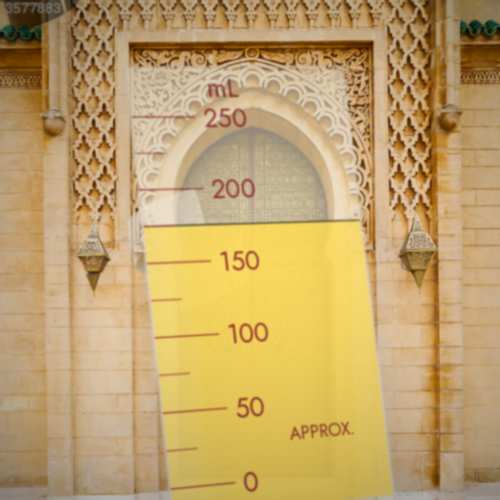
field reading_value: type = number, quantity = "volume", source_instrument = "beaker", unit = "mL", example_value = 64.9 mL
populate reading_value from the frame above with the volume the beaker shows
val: 175 mL
